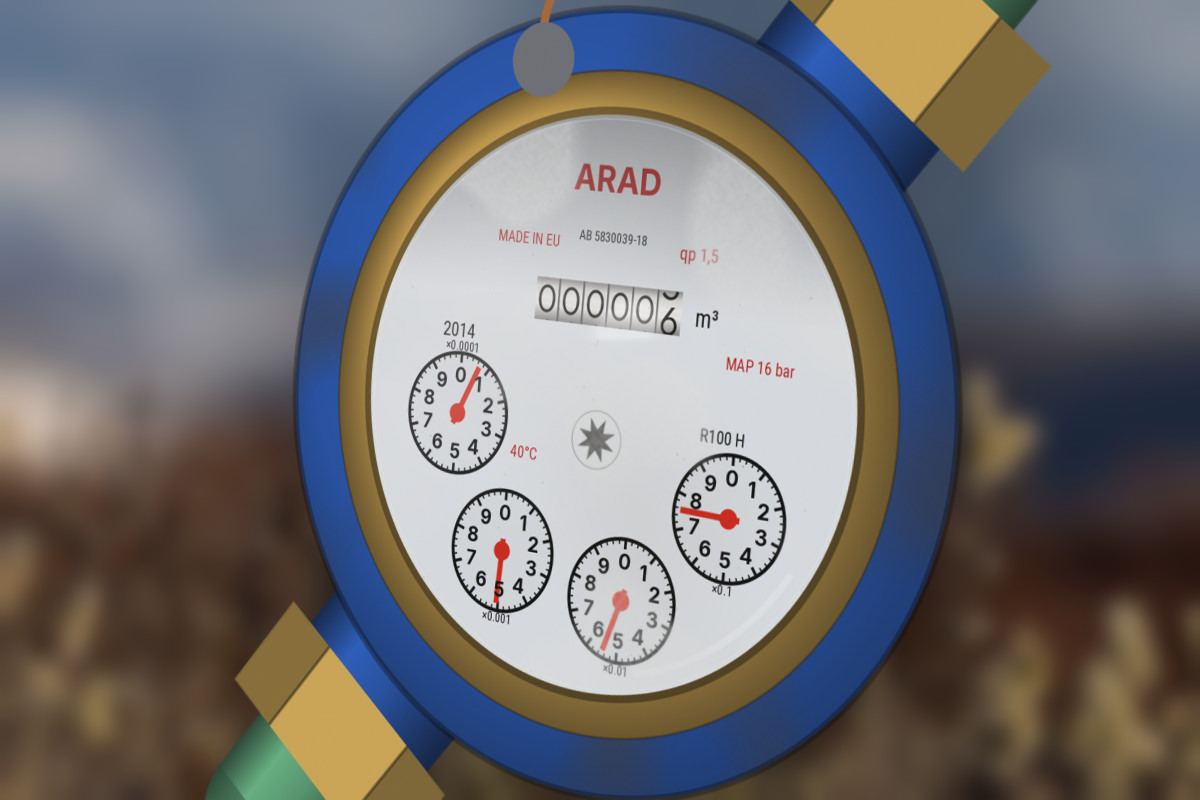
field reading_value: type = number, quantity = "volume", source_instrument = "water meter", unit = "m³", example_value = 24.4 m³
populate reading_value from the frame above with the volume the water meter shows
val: 5.7550 m³
